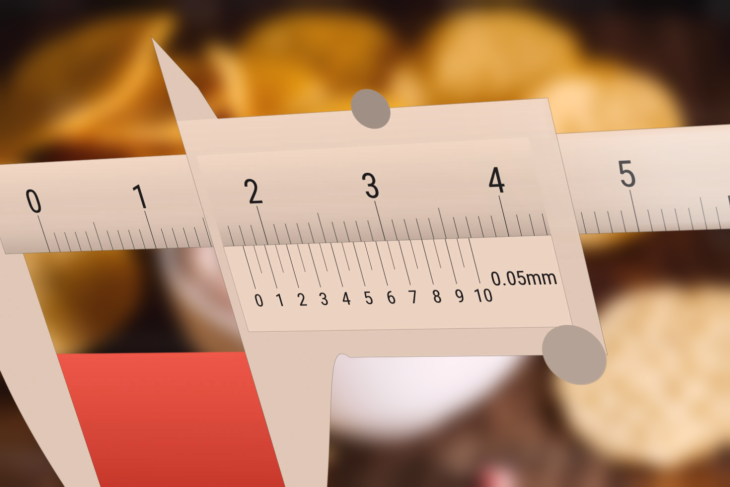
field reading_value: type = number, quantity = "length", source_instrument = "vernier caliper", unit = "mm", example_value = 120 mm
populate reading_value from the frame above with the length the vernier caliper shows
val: 17.8 mm
